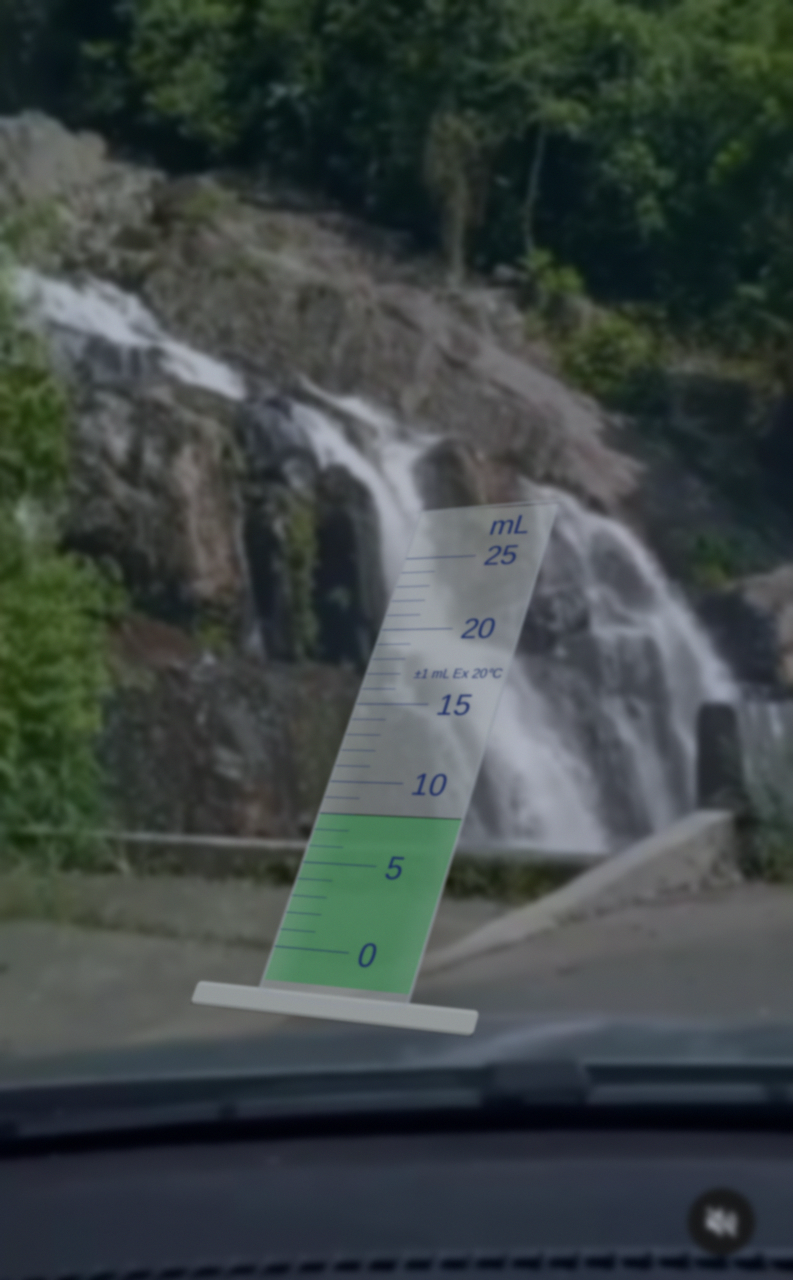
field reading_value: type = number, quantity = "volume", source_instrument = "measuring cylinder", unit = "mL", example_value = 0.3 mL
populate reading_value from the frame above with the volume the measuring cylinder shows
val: 8 mL
